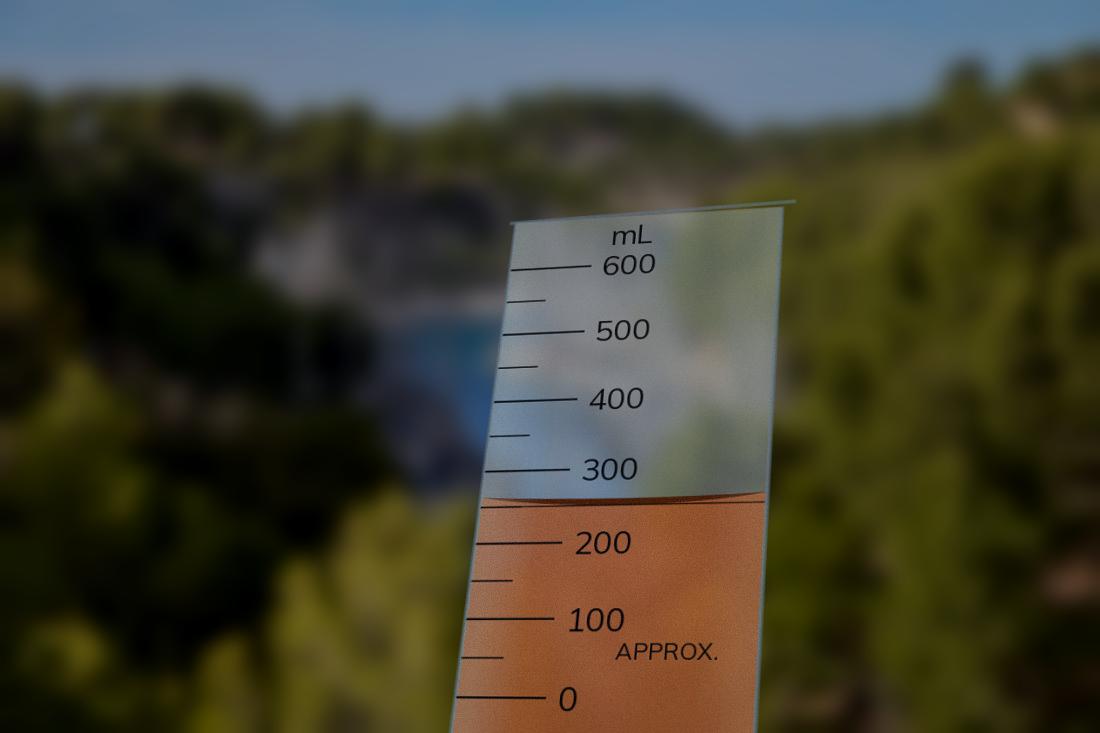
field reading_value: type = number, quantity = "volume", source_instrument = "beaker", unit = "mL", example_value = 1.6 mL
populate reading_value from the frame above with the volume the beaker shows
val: 250 mL
